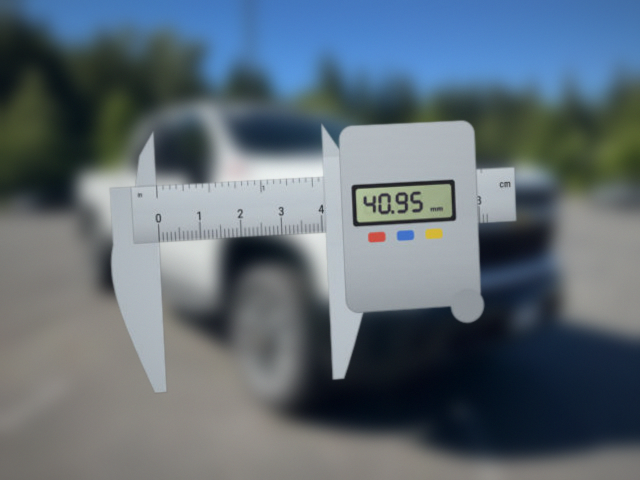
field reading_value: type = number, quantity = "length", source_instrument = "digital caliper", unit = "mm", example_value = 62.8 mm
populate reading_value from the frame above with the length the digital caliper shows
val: 40.95 mm
